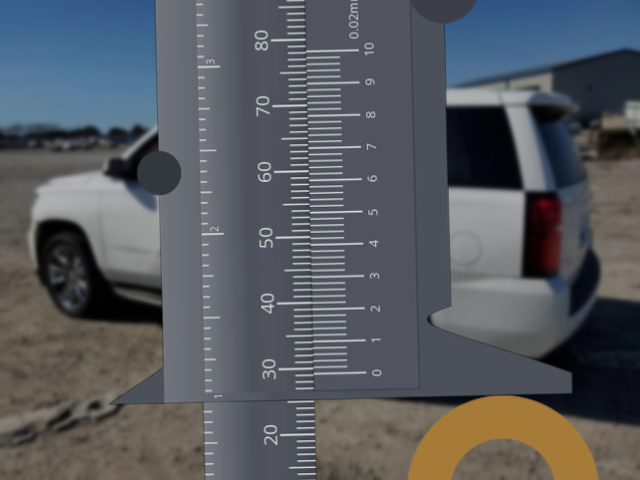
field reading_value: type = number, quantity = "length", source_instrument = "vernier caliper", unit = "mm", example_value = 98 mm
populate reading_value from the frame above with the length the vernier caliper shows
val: 29.2 mm
